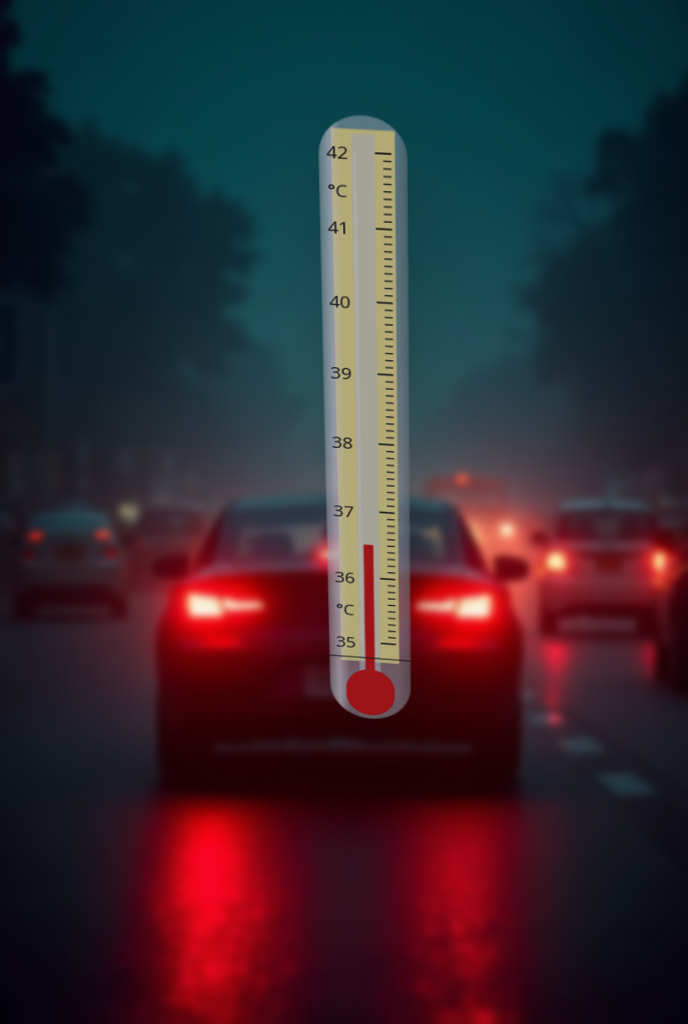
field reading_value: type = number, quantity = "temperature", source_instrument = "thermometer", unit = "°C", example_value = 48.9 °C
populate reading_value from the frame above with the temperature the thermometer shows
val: 36.5 °C
